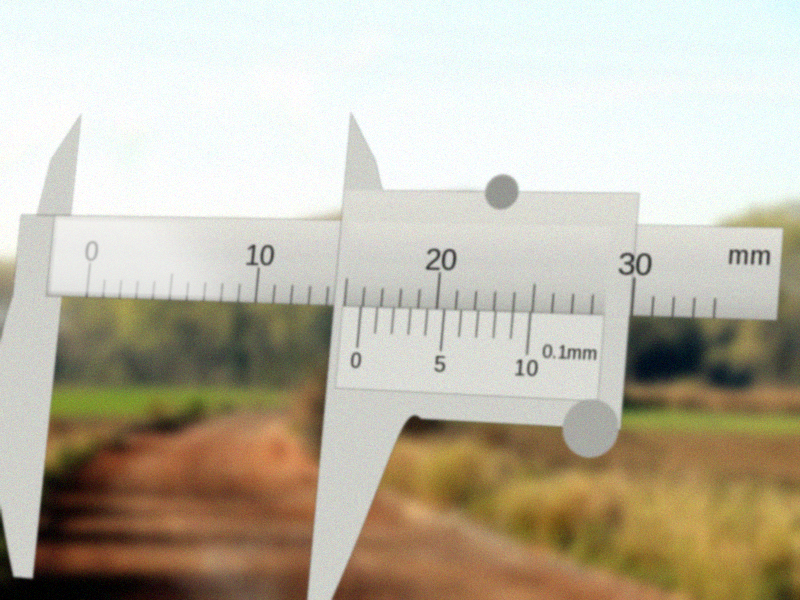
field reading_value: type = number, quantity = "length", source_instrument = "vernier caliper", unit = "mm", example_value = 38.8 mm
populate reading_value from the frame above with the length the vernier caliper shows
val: 15.9 mm
